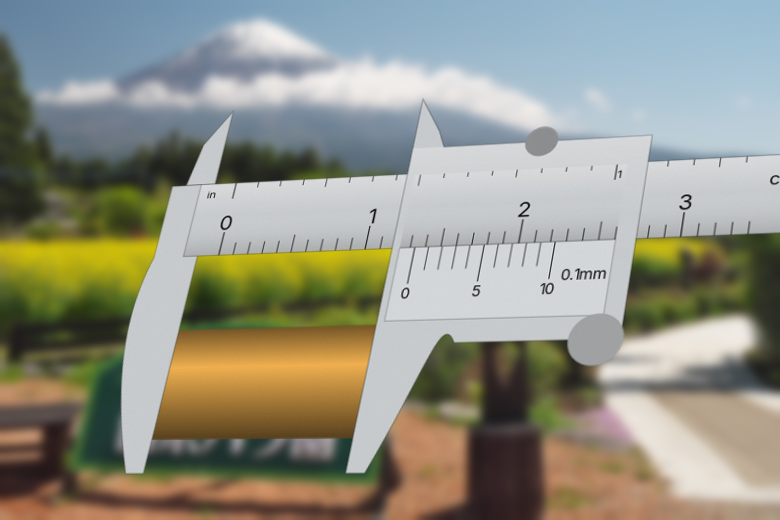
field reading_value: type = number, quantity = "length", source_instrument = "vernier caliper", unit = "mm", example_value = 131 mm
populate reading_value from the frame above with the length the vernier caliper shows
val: 13.3 mm
